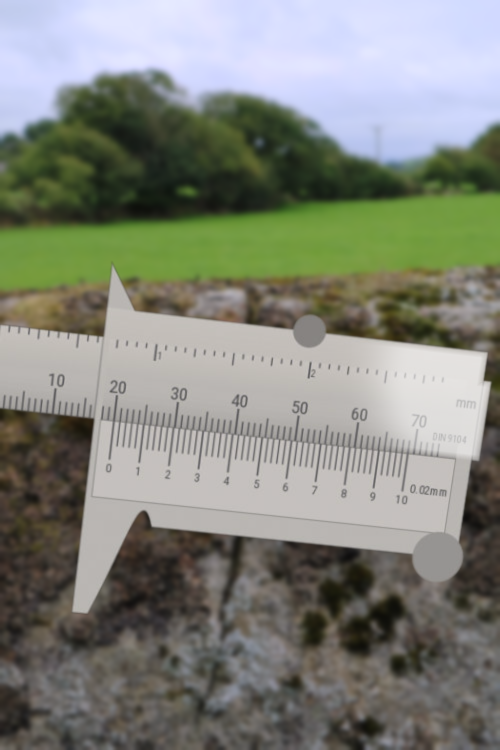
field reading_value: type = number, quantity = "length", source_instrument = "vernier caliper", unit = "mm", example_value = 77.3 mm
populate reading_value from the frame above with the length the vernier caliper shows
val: 20.0 mm
